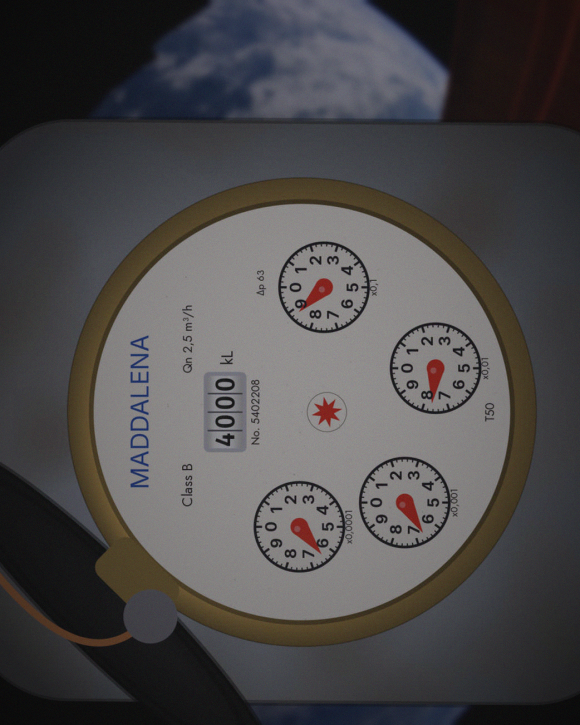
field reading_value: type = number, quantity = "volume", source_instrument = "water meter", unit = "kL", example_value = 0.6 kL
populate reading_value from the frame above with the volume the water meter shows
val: 4000.8766 kL
